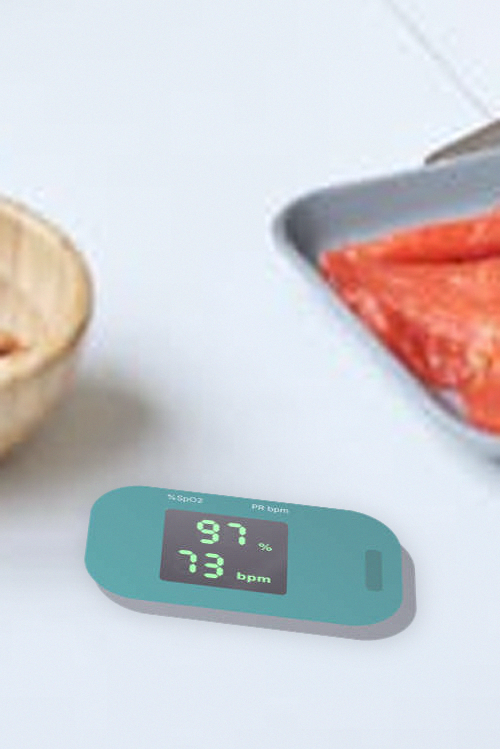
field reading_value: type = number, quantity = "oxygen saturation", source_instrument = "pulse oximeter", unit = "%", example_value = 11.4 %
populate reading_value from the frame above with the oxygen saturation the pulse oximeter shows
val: 97 %
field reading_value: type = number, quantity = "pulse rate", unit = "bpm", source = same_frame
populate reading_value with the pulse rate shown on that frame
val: 73 bpm
